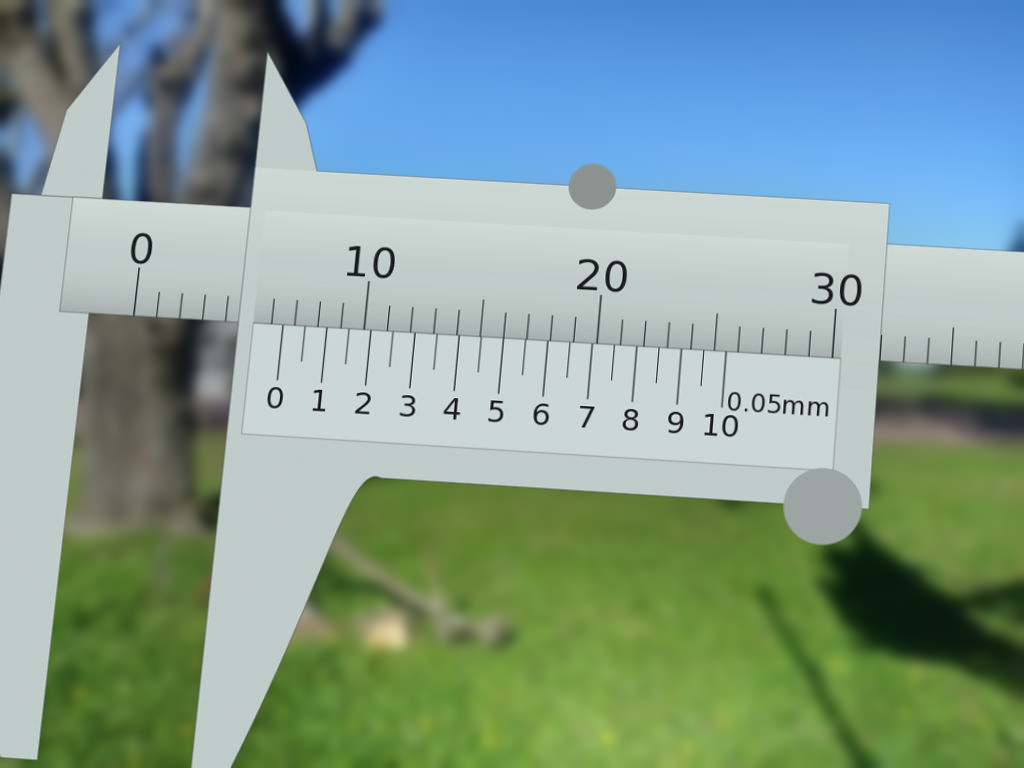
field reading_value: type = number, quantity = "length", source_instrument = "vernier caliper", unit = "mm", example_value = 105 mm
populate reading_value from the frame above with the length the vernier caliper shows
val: 6.50 mm
